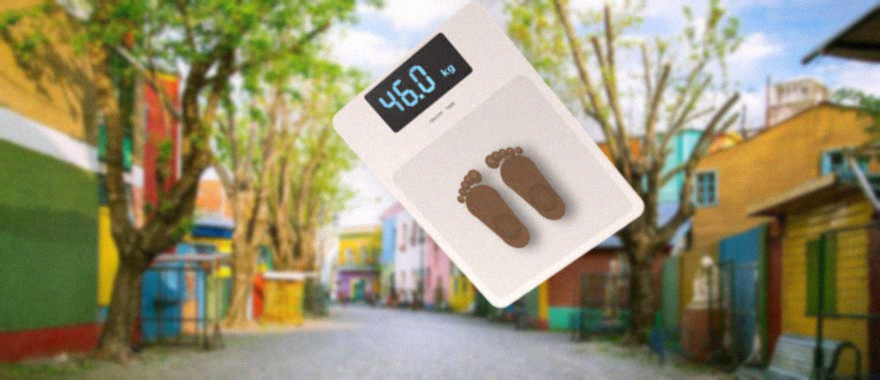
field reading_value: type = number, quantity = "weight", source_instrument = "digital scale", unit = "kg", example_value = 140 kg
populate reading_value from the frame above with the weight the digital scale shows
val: 46.0 kg
